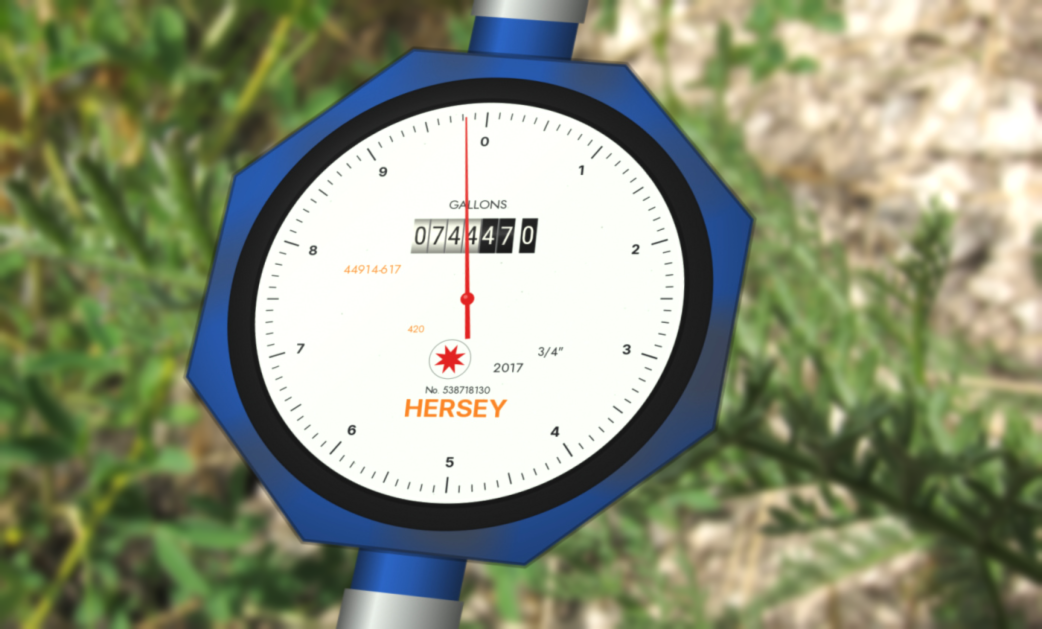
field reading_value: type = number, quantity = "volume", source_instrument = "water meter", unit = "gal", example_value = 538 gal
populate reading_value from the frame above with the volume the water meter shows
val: 744469.8 gal
